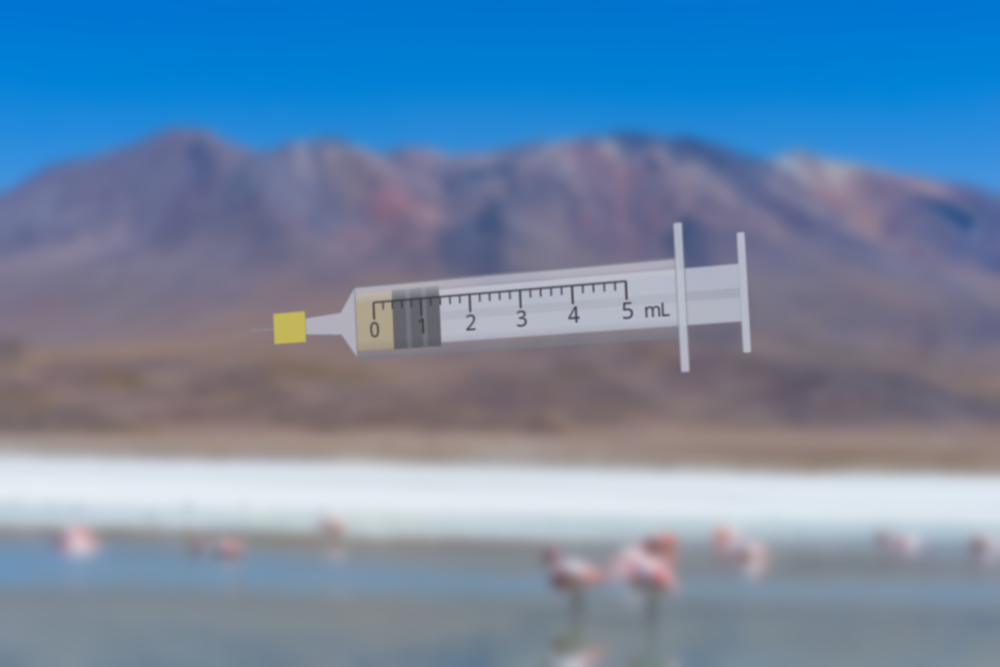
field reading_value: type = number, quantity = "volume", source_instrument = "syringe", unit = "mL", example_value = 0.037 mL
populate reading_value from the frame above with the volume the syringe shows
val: 0.4 mL
